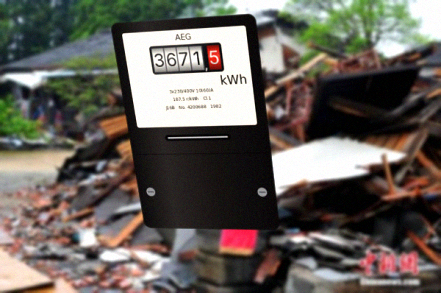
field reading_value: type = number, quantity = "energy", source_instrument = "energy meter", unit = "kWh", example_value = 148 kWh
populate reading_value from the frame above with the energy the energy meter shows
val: 3671.5 kWh
